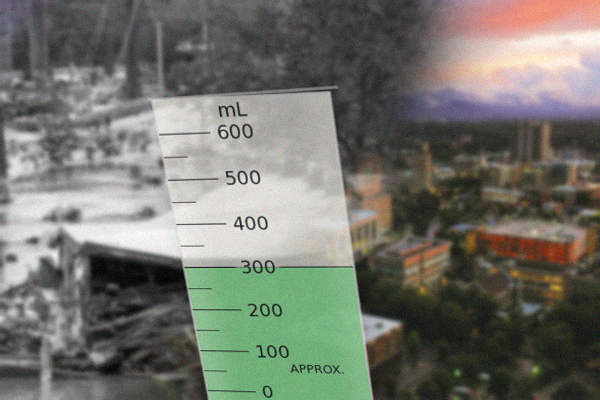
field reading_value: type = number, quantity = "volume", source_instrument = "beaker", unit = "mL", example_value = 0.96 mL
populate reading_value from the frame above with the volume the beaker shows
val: 300 mL
